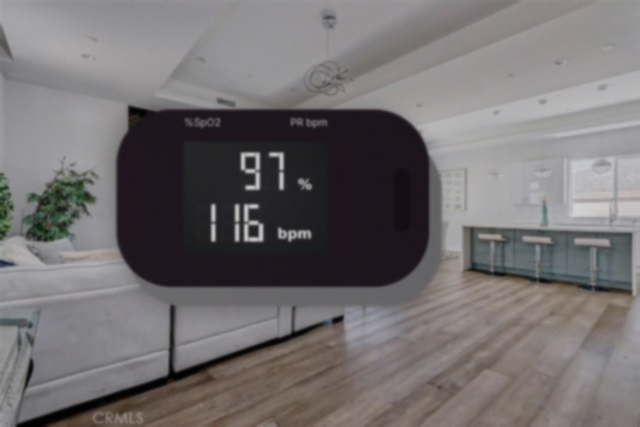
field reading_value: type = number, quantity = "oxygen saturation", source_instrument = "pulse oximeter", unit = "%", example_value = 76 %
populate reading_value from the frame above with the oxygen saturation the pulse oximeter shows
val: 97 %
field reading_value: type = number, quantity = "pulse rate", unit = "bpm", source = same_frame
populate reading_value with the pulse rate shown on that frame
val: 116 bpm
